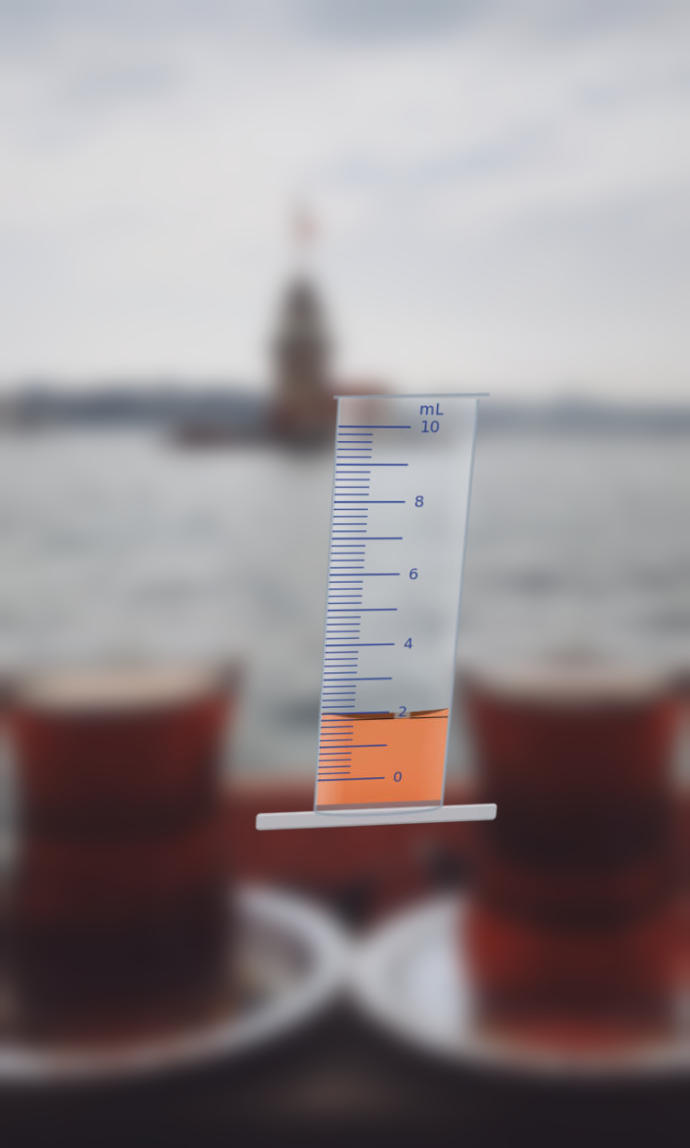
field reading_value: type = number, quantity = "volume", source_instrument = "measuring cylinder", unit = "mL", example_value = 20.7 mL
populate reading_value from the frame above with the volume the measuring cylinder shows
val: 1.8 mL
